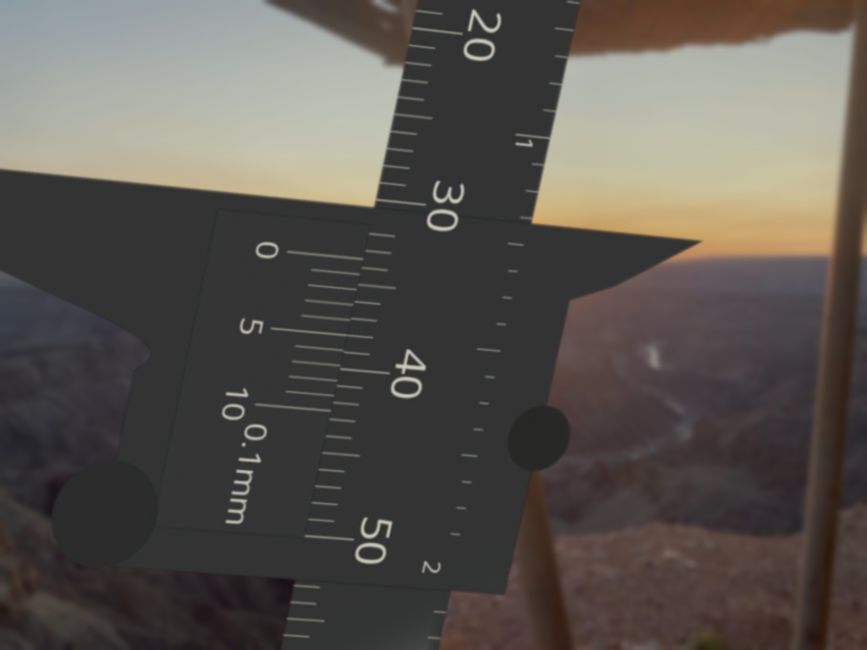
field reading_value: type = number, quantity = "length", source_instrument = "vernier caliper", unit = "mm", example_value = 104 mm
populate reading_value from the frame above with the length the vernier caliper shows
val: 33.5 mm
